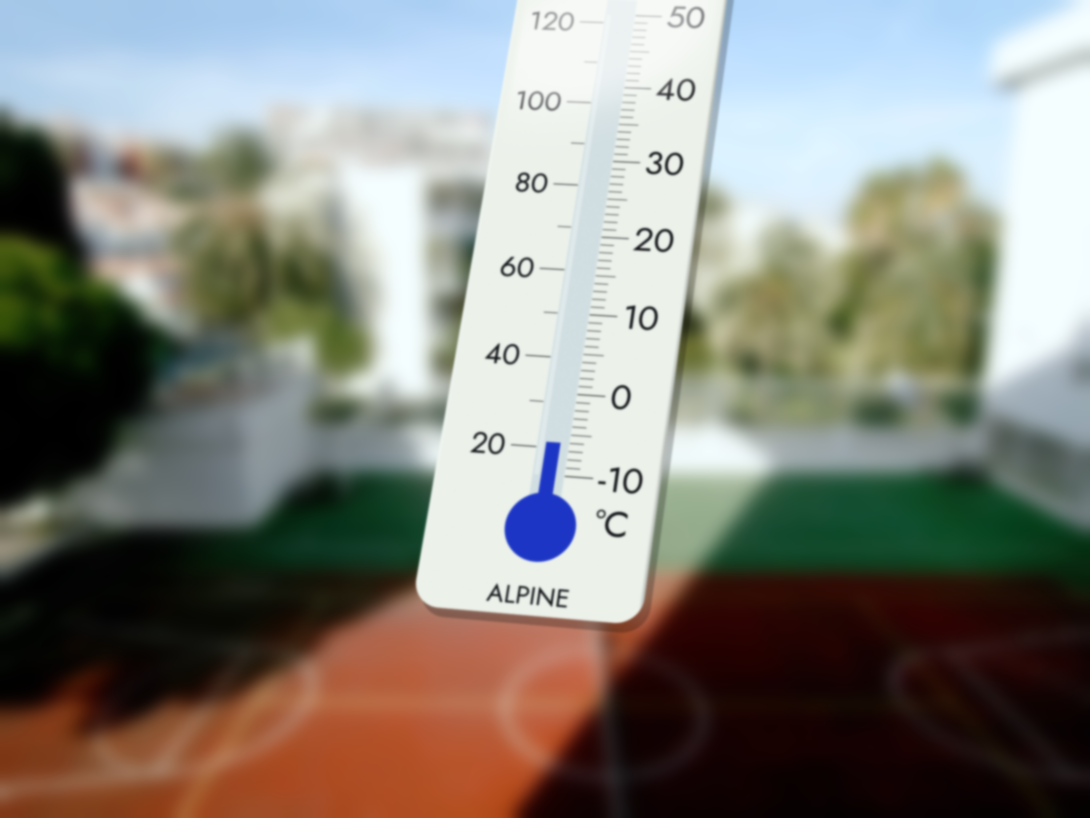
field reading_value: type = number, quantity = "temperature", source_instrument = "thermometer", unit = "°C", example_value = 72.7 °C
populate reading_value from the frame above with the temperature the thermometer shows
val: -6 °C
